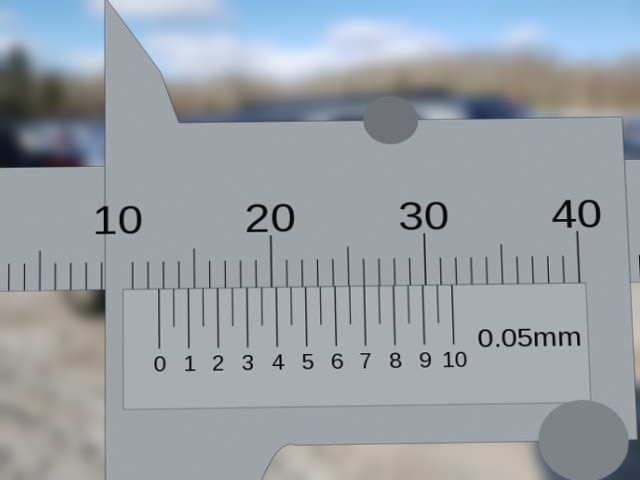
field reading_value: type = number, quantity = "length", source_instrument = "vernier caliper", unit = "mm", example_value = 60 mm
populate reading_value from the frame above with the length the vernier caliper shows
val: 12.7 mm
